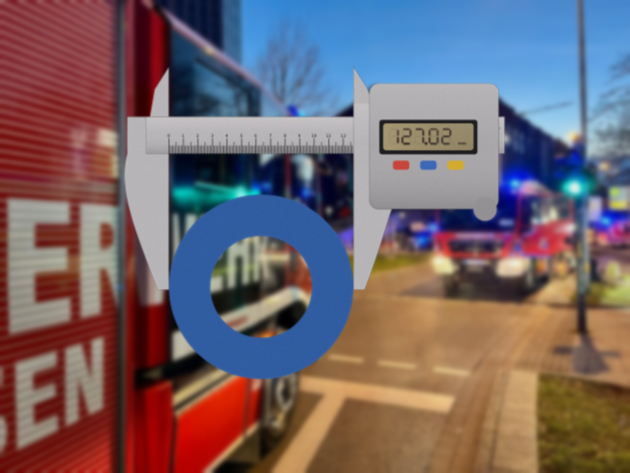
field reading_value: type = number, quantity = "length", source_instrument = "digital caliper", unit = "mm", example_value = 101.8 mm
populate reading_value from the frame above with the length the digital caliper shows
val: 127.02 mm
